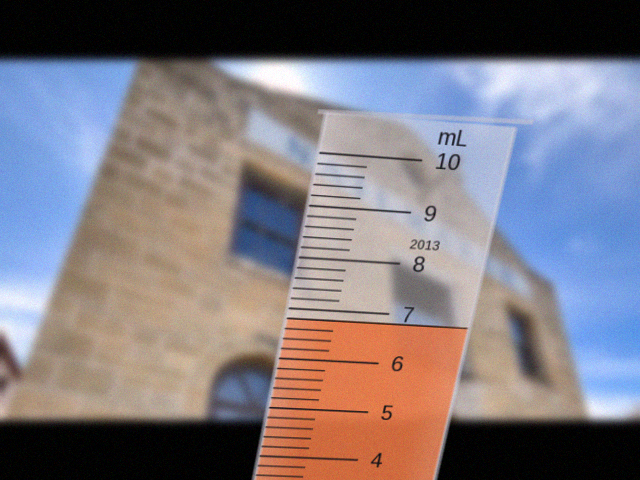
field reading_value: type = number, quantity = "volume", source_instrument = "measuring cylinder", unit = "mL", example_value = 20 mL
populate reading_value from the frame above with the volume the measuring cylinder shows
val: 6.8 mL
